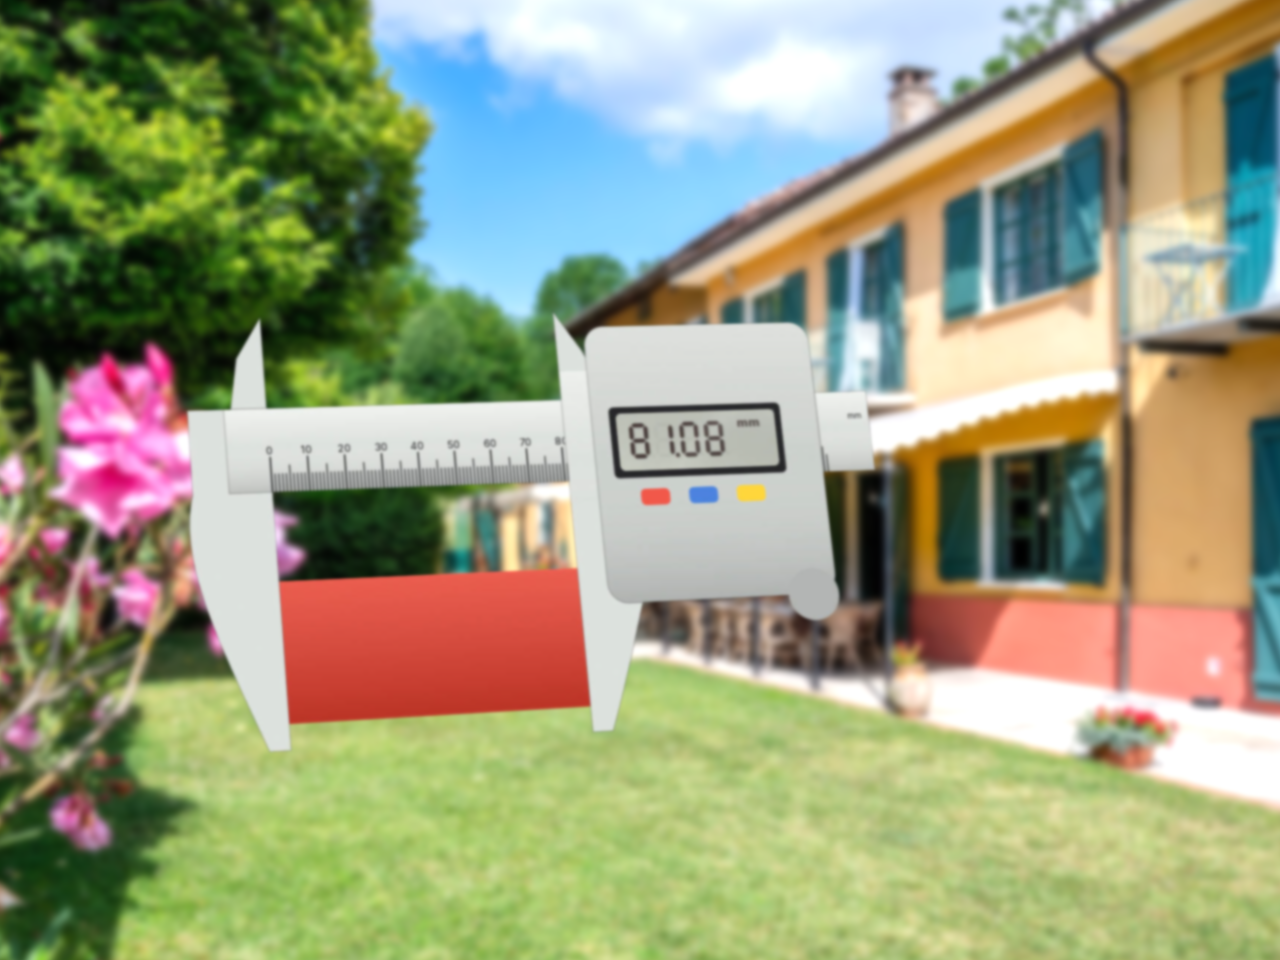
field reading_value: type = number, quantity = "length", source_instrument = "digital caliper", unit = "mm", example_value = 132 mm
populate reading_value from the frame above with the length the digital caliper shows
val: 81.08 mm
